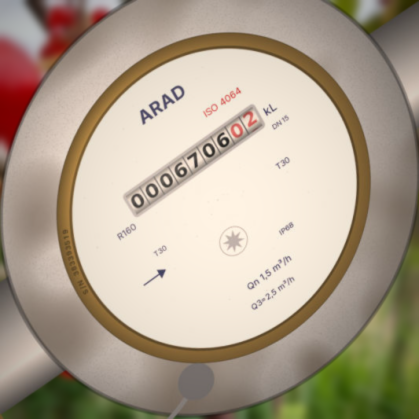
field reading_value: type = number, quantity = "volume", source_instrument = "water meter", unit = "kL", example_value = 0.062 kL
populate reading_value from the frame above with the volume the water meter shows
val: 6706.02 kL
